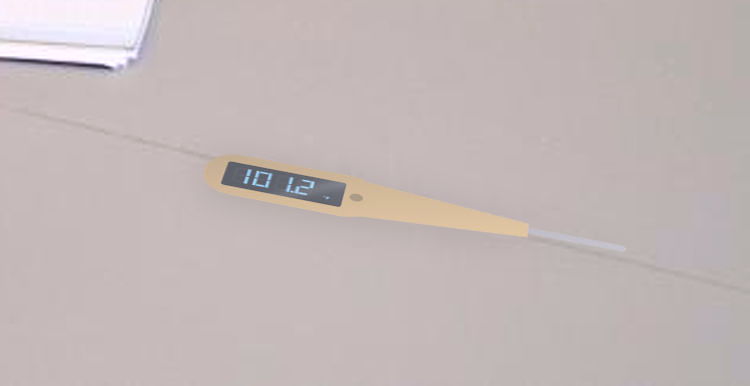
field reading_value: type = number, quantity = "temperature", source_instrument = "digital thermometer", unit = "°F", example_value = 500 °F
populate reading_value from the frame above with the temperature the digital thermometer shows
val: 101.2 °F
